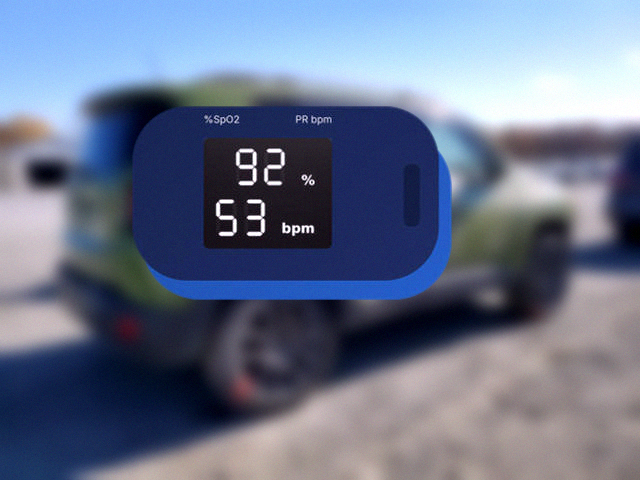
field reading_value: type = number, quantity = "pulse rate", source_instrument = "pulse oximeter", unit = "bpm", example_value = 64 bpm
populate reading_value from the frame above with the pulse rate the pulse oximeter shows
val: 53 bpm
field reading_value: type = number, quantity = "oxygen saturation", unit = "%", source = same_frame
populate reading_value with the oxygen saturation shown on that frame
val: 92 %
